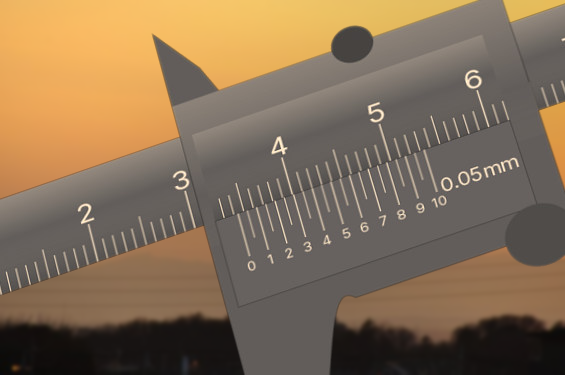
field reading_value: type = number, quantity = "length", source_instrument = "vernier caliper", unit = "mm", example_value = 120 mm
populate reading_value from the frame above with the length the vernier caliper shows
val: 34.4 mm
